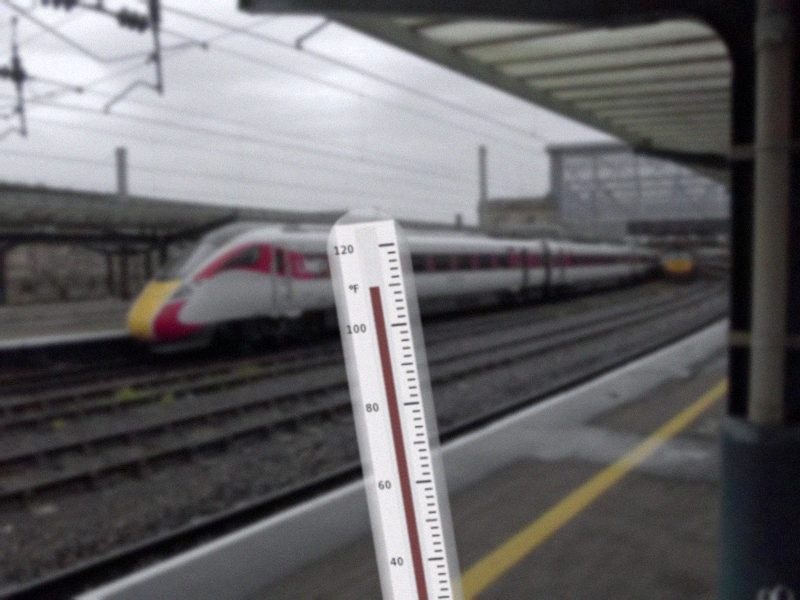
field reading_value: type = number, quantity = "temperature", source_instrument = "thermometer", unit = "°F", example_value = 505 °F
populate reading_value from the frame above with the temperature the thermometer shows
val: 110 °F
